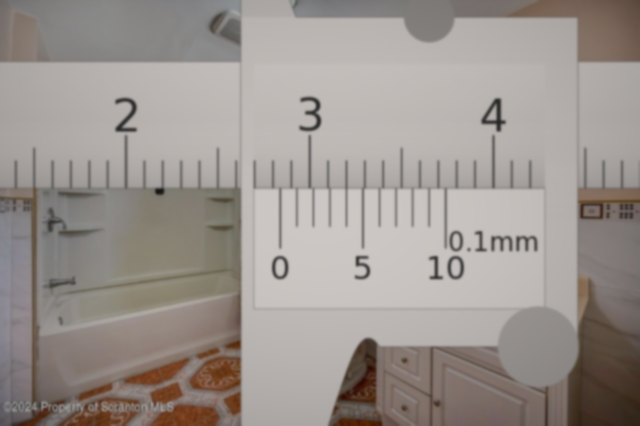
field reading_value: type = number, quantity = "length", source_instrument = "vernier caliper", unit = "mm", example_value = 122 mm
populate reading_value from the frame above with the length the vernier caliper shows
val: 28.4 mm
